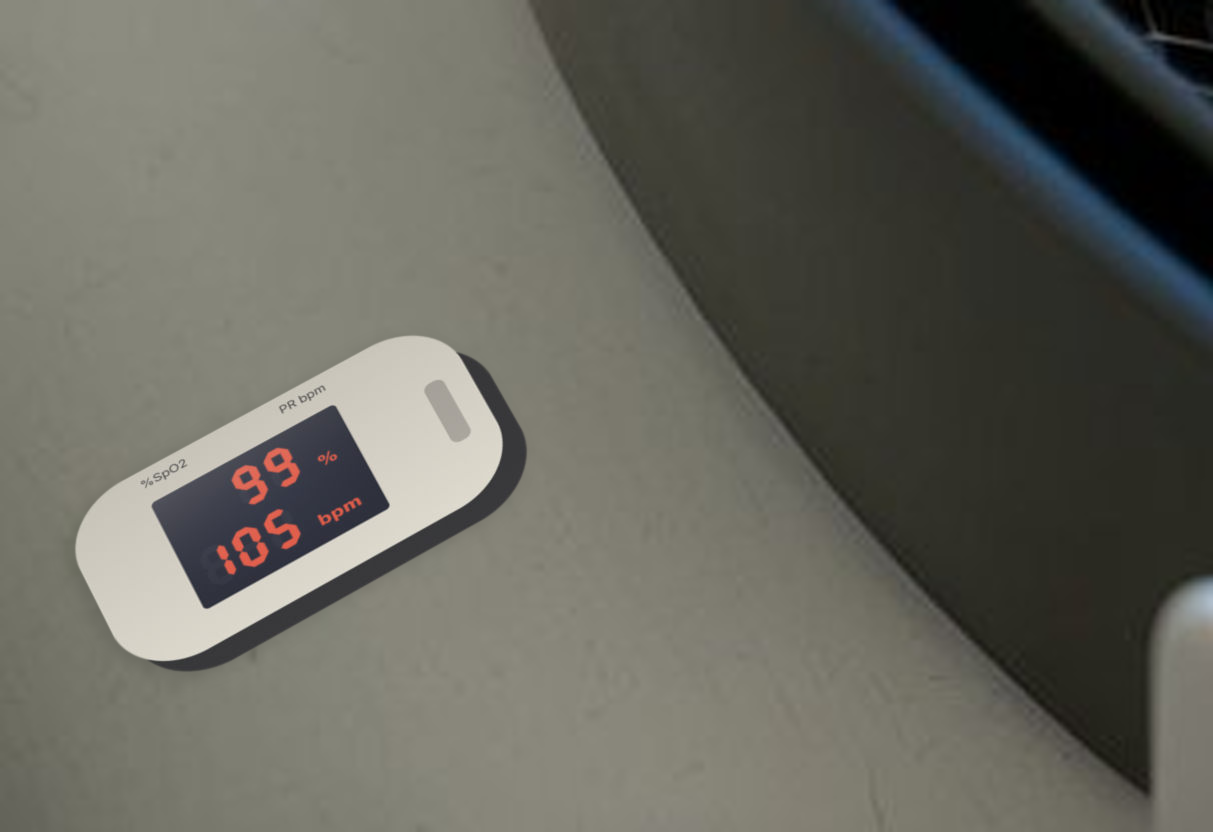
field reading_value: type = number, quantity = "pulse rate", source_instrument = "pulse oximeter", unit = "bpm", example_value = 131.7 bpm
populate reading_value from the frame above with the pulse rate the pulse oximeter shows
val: 105 bpm
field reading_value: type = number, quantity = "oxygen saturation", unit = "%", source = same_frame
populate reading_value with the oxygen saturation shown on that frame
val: 99 %
